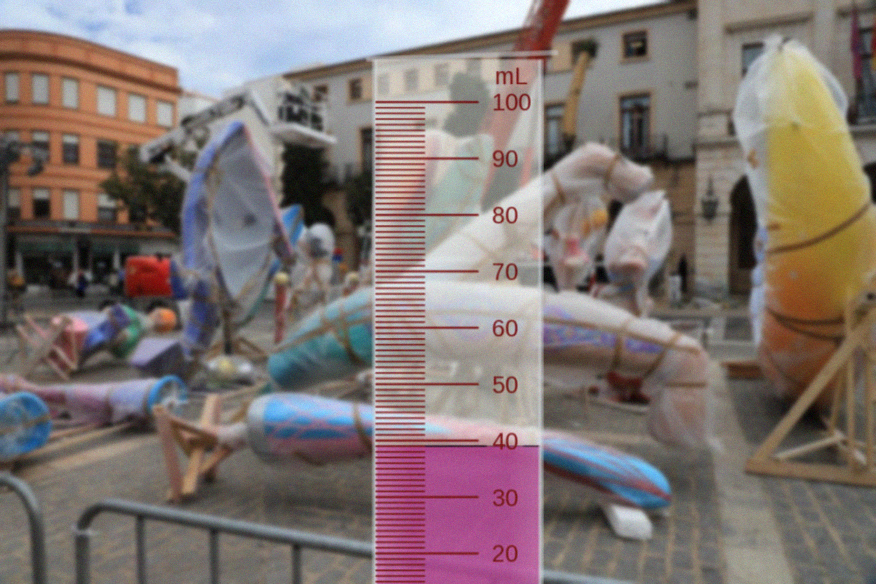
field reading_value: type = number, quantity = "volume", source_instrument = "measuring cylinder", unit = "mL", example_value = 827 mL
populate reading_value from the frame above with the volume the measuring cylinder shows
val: 39 mL
